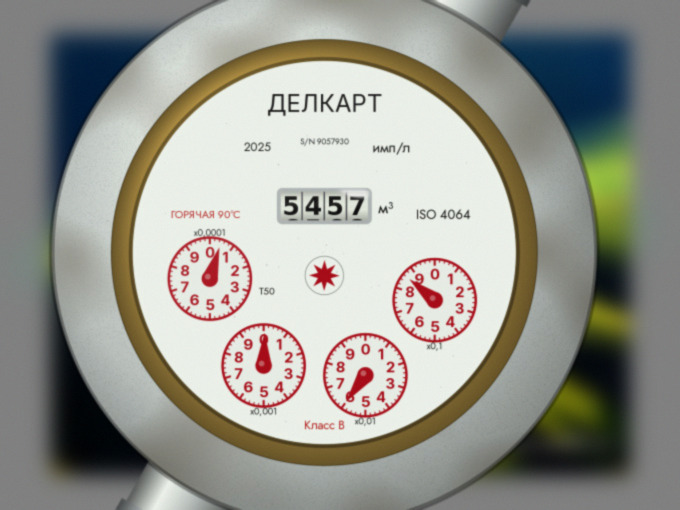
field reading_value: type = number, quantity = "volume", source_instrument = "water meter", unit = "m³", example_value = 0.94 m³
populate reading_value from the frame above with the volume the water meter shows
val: 5457.8600 m³
